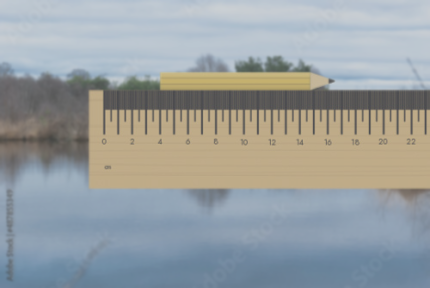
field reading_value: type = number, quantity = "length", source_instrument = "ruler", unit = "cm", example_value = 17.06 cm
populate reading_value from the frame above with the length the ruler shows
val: 12.5 cm
